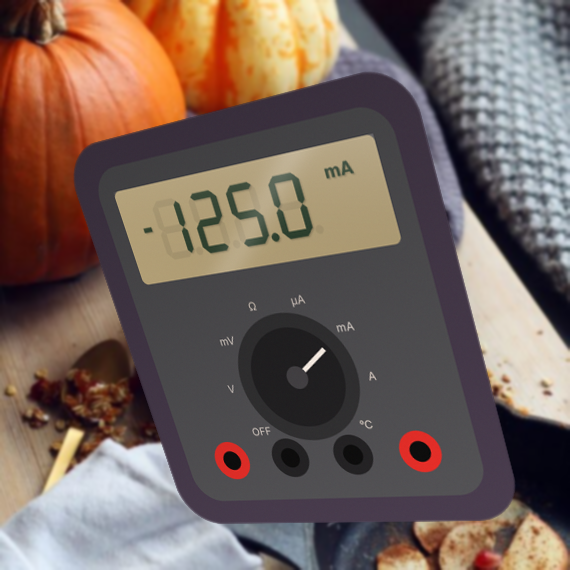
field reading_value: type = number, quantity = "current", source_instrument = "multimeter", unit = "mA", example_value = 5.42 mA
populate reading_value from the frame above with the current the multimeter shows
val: -125.0 mA
